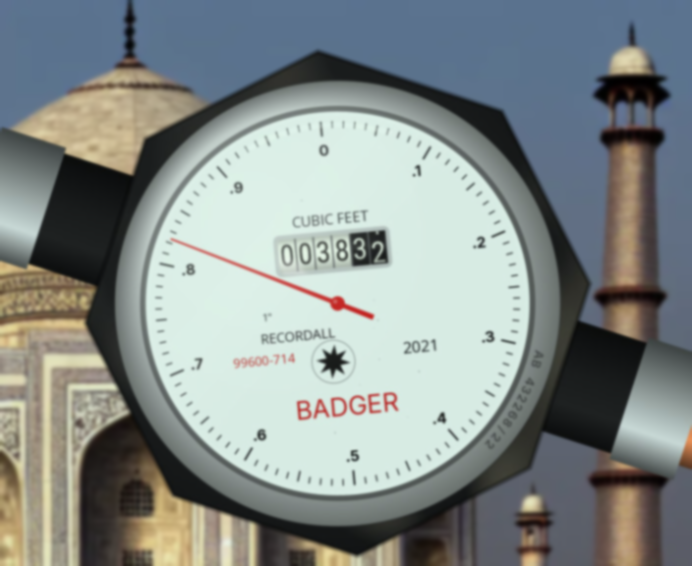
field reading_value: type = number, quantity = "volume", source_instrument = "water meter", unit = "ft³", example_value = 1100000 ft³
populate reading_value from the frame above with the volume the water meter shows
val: 3831.82 ft³
